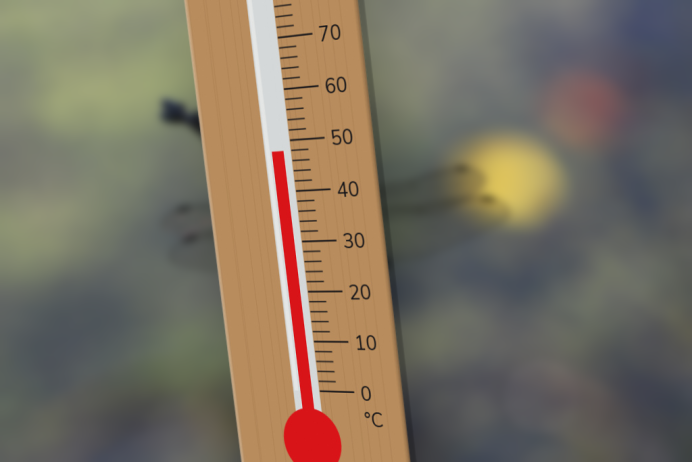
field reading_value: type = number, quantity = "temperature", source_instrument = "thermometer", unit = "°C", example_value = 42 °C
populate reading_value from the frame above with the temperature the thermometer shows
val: 48 °C
